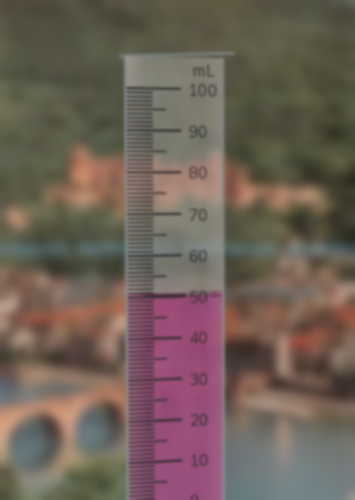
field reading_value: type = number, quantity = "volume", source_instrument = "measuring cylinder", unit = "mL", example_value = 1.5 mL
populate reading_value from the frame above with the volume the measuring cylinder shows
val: 50 mL
